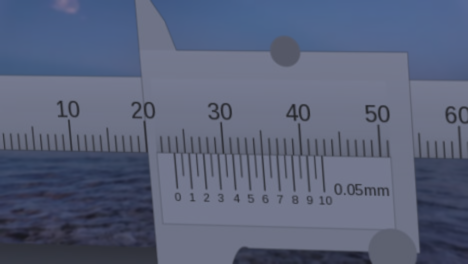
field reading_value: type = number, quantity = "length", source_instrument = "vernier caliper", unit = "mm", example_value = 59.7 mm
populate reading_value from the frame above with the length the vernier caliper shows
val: 23.6 mm
